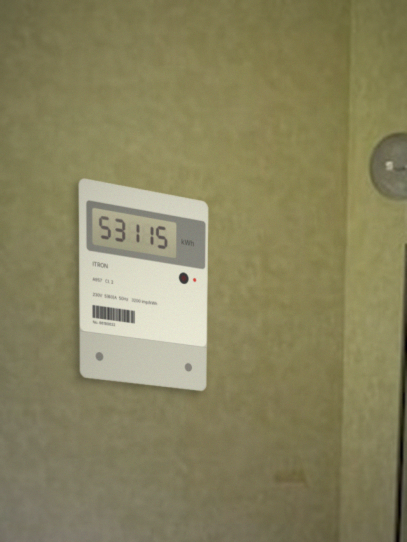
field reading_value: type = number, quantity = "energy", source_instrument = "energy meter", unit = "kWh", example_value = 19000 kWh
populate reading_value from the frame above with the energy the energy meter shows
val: 53115 kWh
